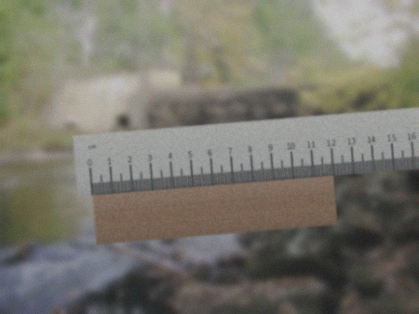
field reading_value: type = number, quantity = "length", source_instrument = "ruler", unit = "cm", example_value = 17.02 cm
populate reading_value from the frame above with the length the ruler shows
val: 12 cm
